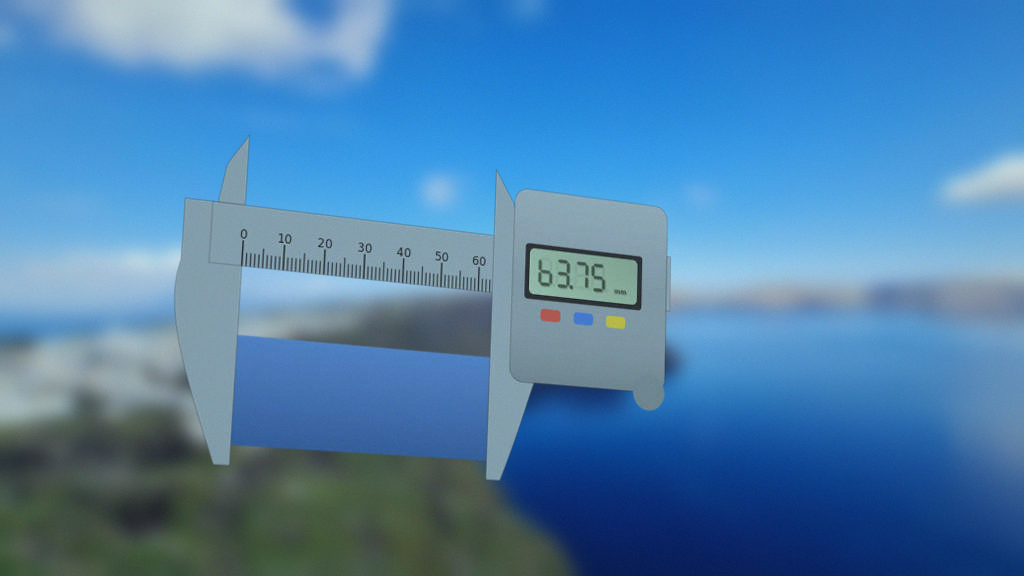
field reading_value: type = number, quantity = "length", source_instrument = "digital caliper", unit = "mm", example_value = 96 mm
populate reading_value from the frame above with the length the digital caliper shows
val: 63.75 mm
